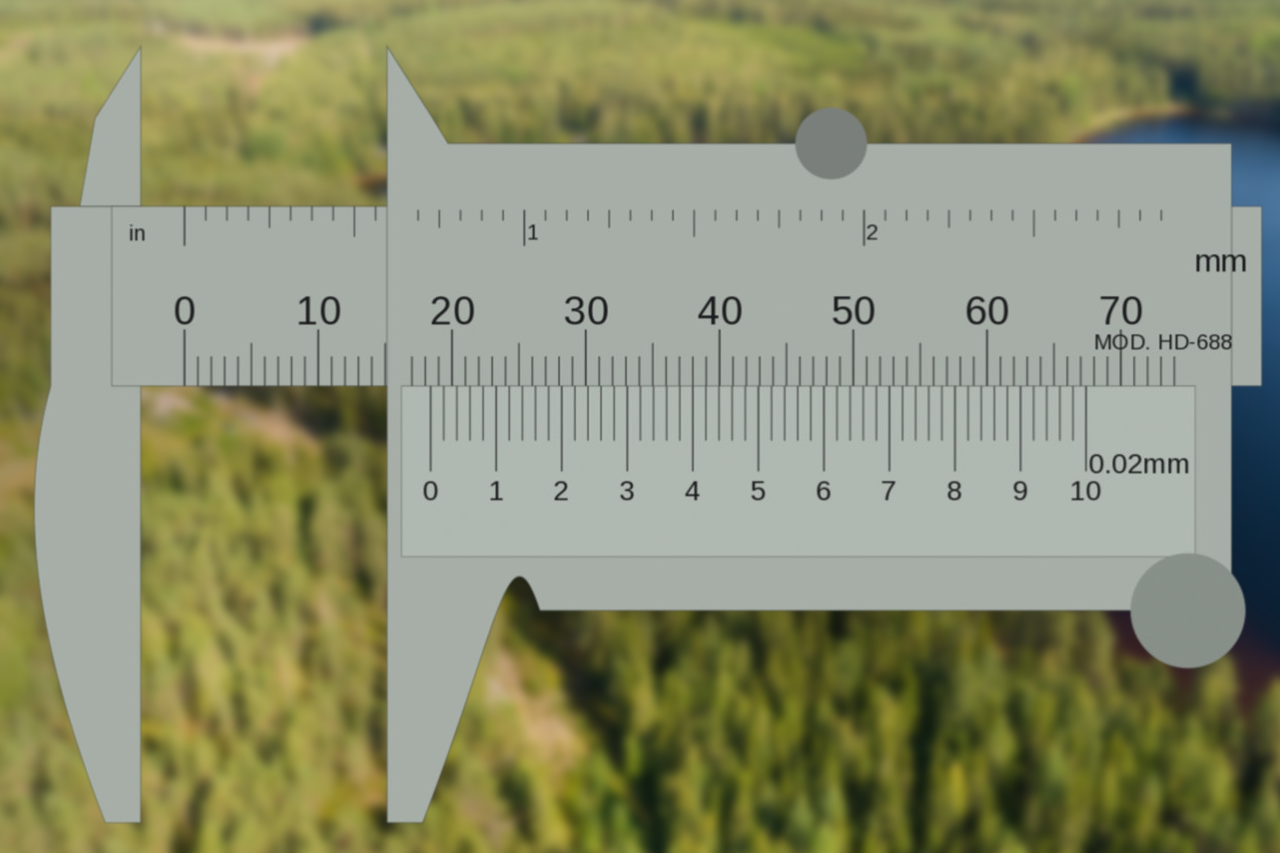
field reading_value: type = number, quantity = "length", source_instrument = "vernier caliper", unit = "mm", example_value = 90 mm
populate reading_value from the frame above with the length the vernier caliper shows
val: 18.4 mm
